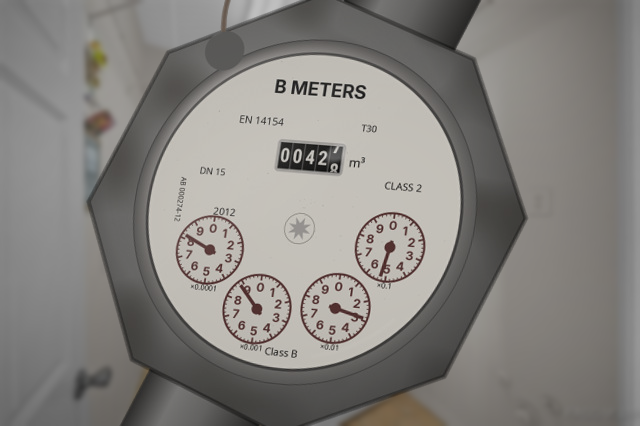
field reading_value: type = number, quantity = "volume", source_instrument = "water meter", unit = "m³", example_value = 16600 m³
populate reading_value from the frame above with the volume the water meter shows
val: 427.5288 m³
